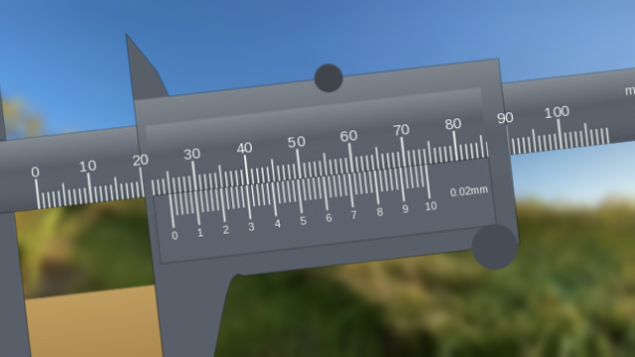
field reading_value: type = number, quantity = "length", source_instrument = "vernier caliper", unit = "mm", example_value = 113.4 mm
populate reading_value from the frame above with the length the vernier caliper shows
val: 25.0 mm
